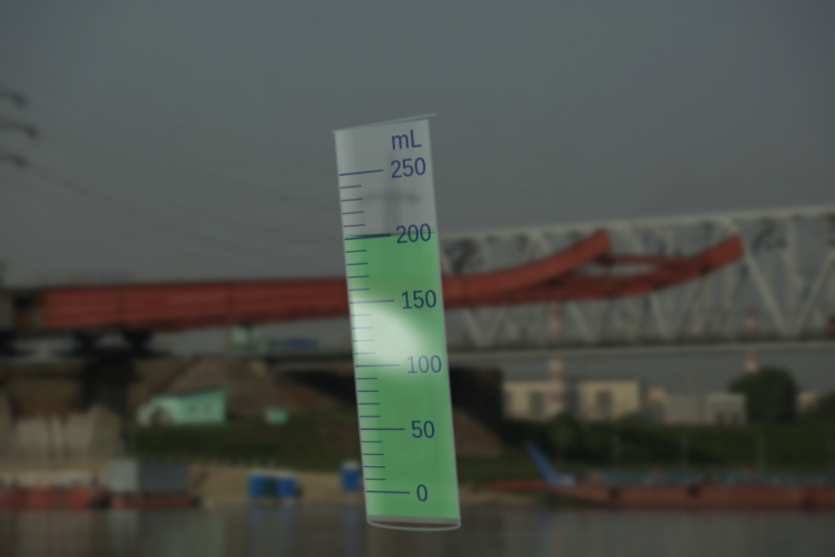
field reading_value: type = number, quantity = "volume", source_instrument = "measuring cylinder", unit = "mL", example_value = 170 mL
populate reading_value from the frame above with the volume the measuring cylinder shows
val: 200 mL
